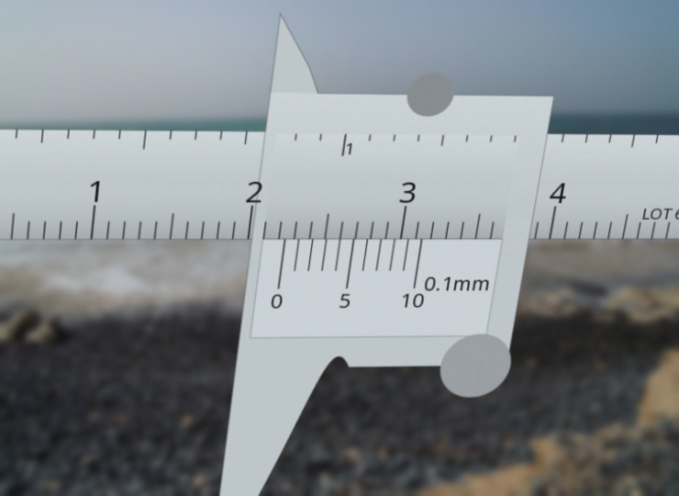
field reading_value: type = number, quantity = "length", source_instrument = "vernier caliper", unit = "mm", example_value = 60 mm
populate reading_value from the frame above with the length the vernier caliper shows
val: 22.4 mm
